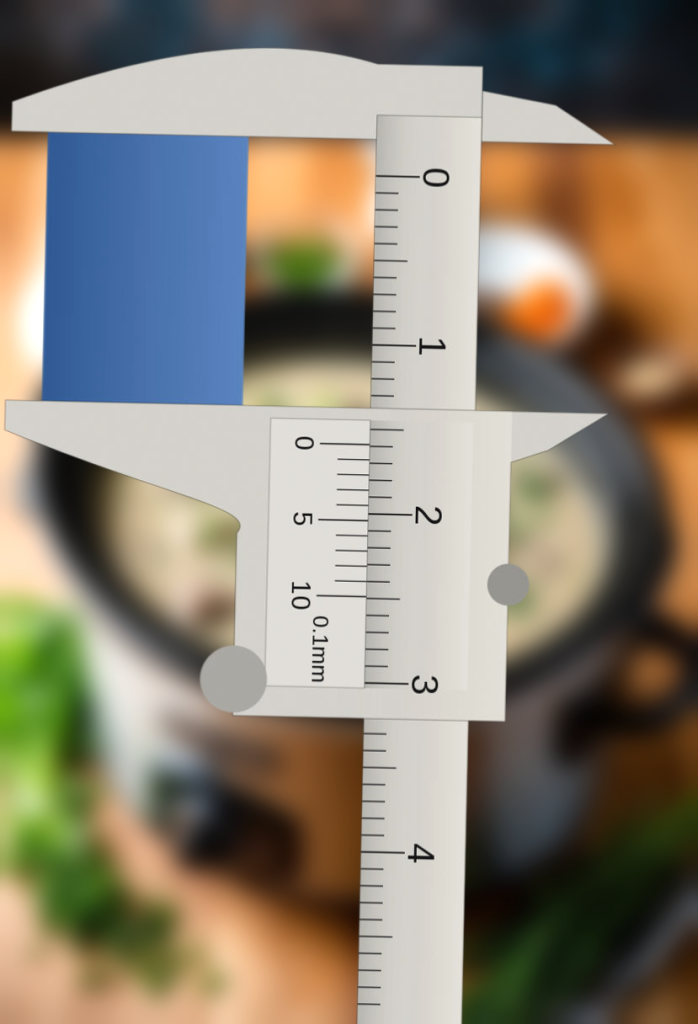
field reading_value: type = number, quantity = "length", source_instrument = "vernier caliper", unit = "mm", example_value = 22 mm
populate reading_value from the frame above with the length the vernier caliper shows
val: 15.9 mm
